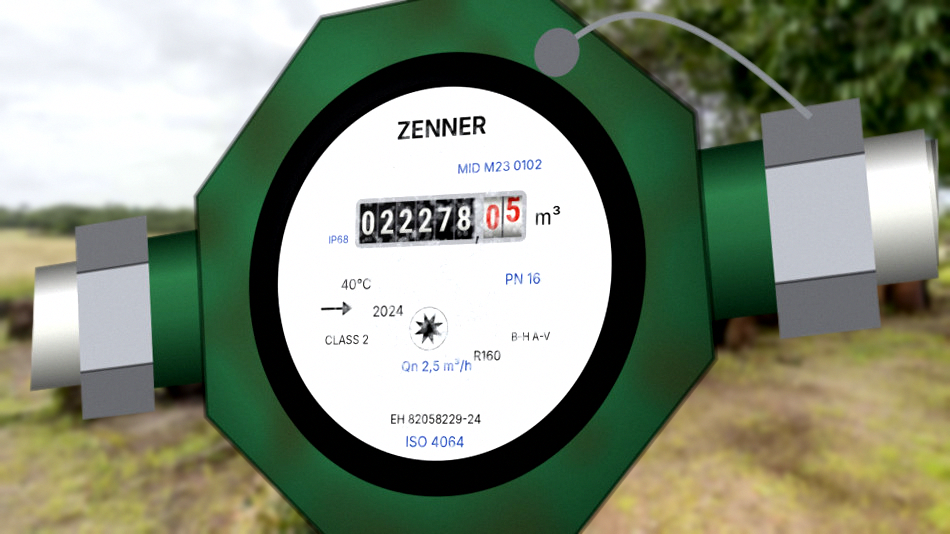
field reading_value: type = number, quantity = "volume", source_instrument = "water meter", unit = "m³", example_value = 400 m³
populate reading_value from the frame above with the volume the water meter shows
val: 22278.05 m³
